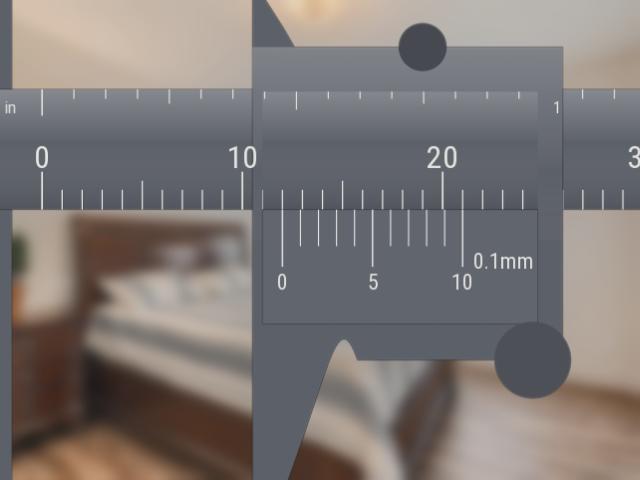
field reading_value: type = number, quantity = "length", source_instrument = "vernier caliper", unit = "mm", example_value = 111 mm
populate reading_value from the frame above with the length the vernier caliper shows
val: 12.0 mm
